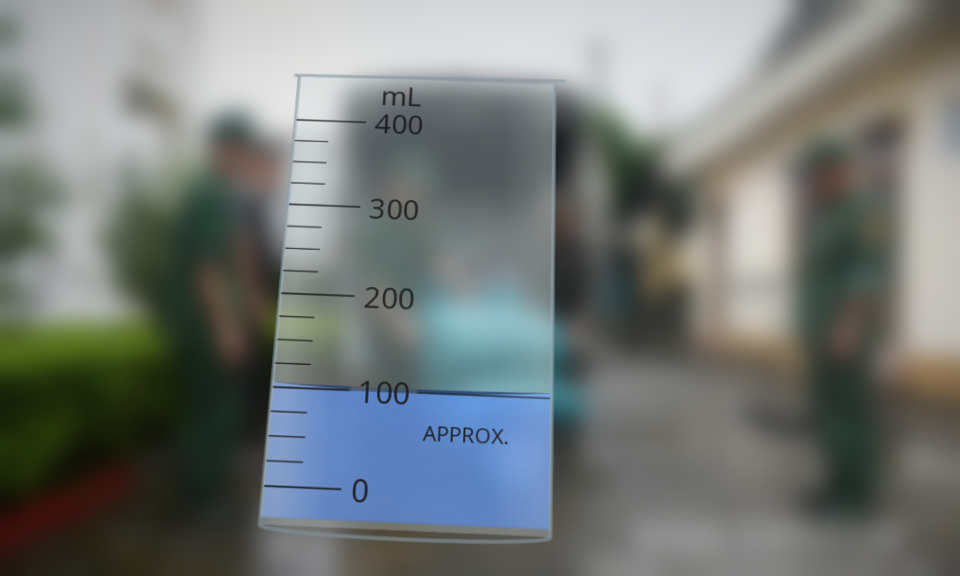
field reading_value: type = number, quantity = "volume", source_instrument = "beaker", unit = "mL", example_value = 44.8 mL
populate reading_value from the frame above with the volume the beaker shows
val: 100 mL
